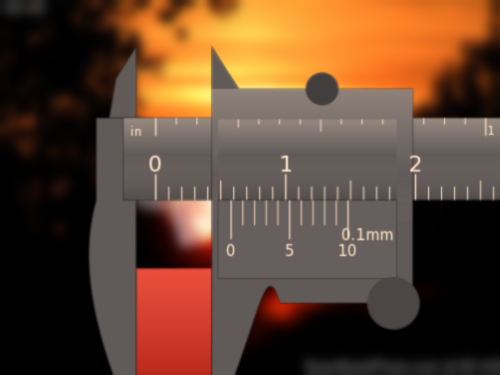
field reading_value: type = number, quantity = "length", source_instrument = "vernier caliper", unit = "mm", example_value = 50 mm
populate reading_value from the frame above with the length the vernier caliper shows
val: 5.8 mm
